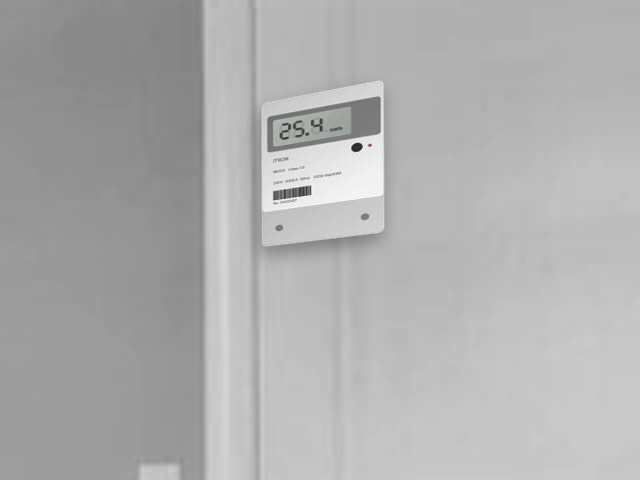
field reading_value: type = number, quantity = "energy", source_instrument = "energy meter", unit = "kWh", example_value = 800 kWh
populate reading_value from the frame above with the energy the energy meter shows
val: 25.4 kWh
